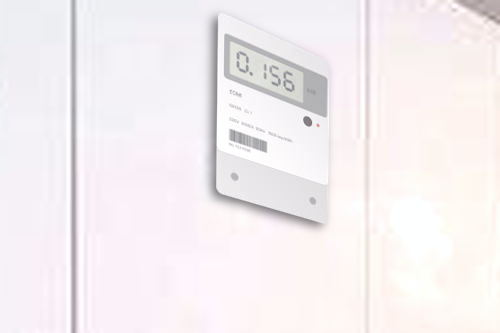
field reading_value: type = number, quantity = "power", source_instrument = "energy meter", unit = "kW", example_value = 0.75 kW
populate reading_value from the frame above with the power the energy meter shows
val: 0.156 kW
